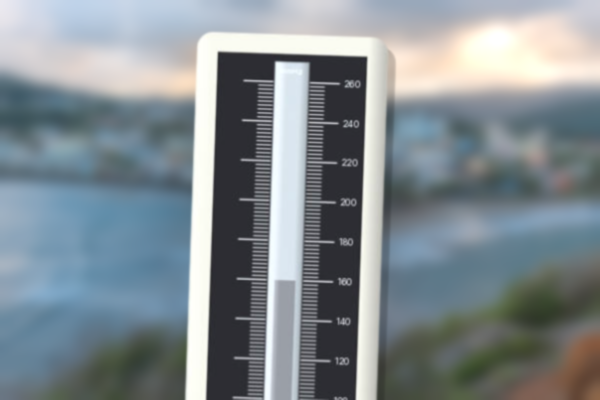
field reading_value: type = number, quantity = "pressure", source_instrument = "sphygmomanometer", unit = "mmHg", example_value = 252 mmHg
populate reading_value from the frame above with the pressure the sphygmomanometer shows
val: 160 mmHg
